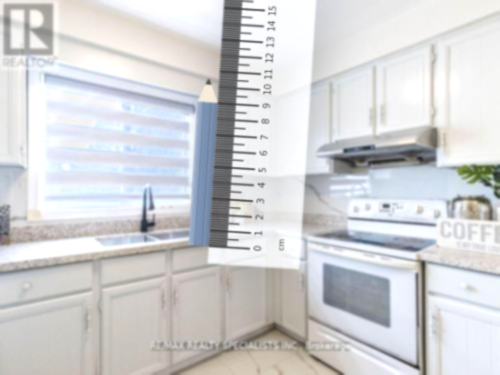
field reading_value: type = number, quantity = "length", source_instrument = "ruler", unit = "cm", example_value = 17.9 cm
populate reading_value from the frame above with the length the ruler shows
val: 10.5 cm
